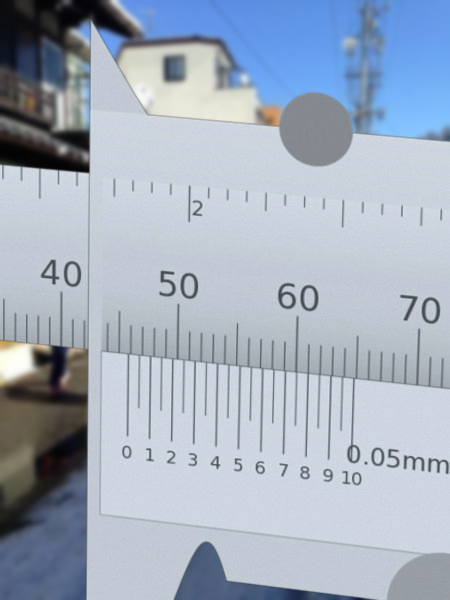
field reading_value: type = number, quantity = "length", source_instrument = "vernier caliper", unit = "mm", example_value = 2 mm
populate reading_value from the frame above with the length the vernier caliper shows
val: 45.8 mm
